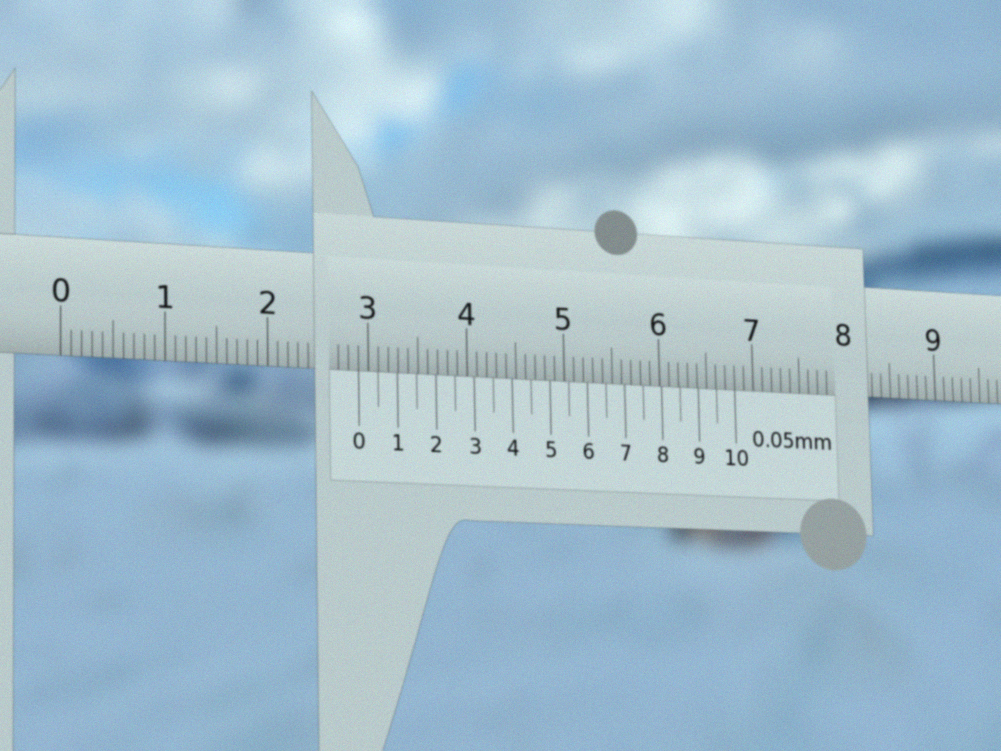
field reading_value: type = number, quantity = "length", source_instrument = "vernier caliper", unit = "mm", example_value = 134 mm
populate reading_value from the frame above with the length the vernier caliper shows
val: 29.0 mm
